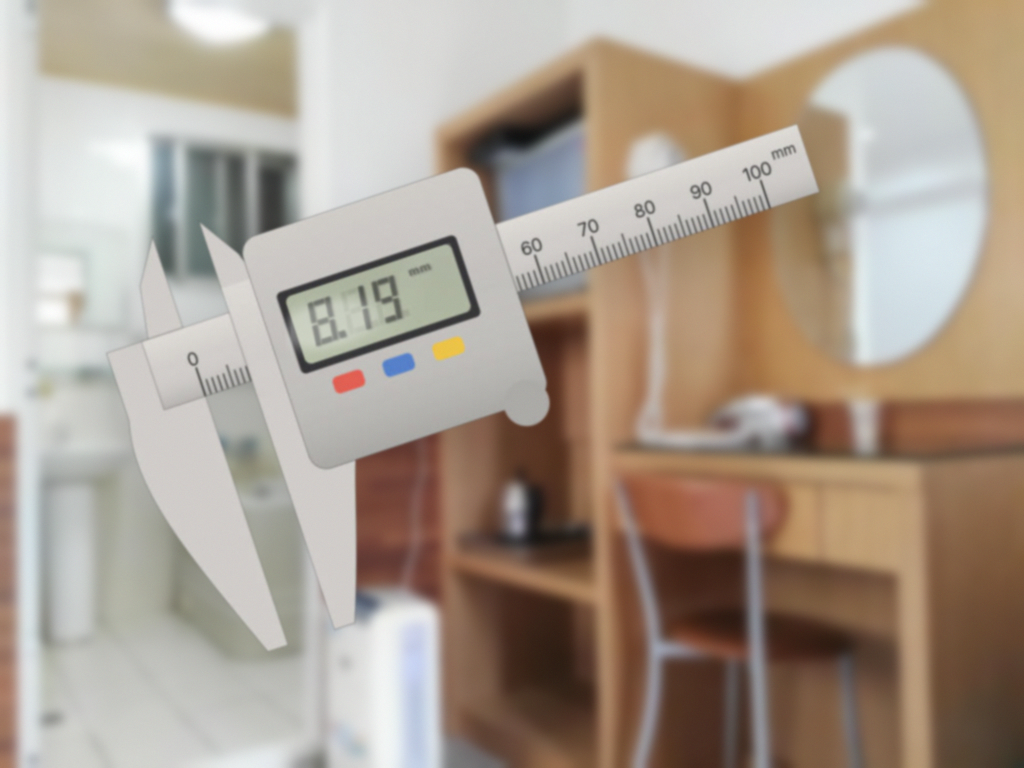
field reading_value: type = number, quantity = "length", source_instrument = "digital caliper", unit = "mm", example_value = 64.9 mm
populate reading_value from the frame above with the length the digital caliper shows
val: 8.19 mm
